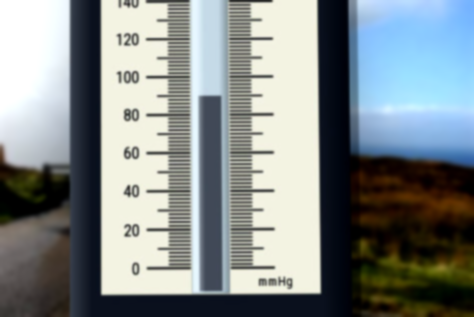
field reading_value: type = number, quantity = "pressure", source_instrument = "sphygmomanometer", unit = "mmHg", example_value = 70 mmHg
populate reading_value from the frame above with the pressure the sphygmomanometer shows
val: 90 mmHg
